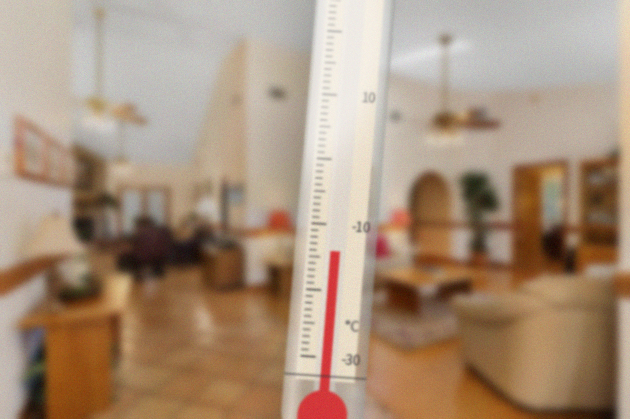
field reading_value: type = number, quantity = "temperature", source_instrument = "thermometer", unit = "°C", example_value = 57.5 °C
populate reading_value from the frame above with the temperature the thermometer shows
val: -14 °C
